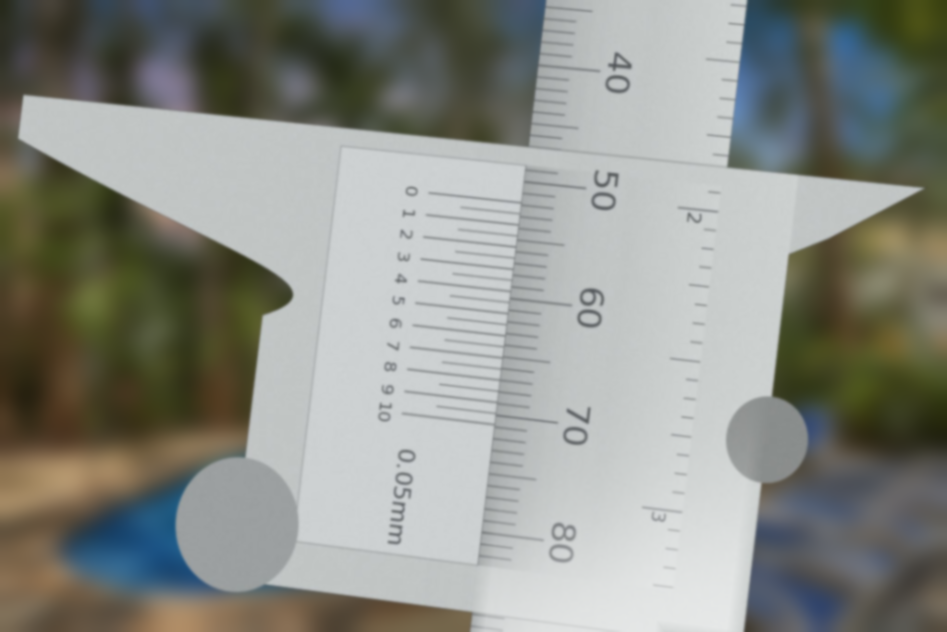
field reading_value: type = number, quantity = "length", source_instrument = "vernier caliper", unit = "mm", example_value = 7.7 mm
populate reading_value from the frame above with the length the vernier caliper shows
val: 51.8 mm
